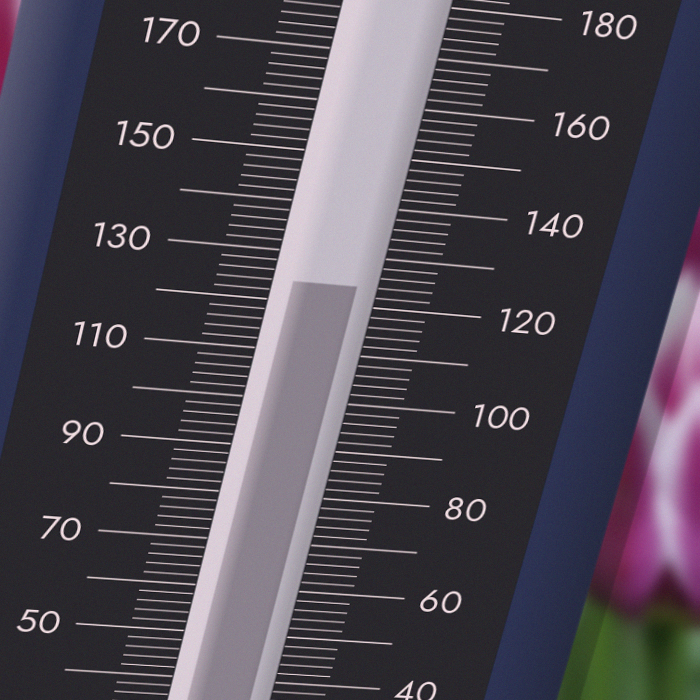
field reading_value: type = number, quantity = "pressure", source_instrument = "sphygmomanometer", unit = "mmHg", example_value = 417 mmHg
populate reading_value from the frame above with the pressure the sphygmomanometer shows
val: 124 mmHg
